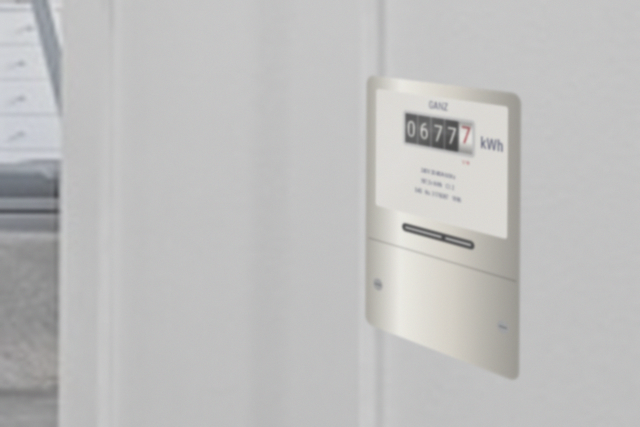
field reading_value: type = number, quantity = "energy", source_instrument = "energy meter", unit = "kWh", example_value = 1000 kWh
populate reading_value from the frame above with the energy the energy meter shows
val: 677.7 kWh
